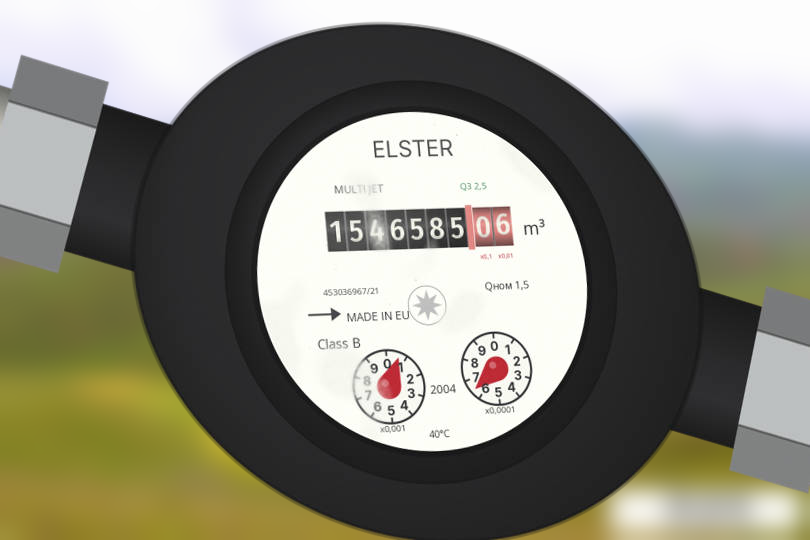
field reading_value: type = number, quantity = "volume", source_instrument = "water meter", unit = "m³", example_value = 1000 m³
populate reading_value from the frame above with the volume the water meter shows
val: 1546585.0606 m³
